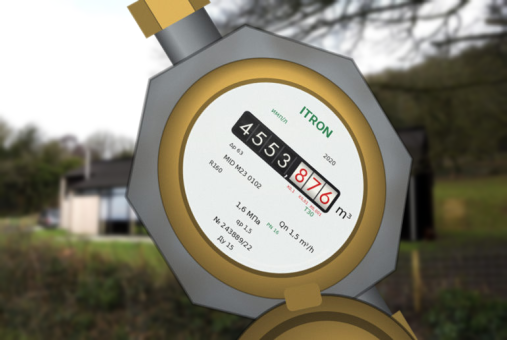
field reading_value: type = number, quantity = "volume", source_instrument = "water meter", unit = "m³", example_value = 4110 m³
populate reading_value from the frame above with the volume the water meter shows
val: 4553.876 m³
